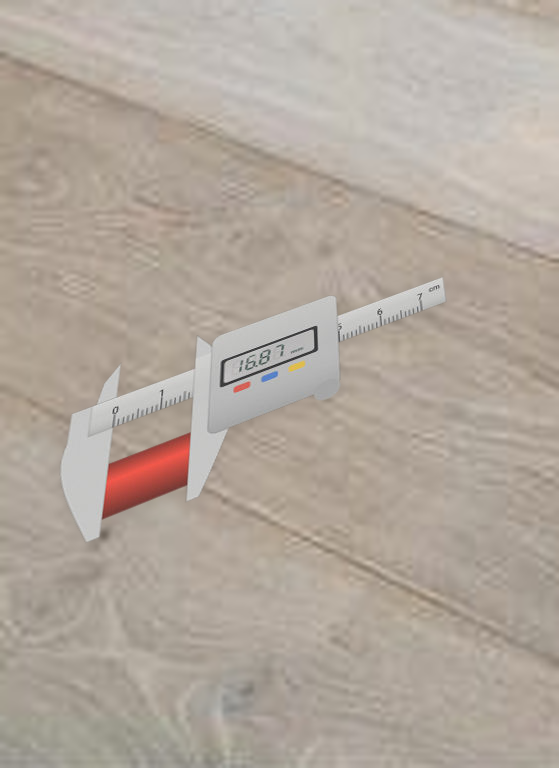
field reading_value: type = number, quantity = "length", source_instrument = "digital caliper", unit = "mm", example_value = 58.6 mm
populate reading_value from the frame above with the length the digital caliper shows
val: 16.87 mm
